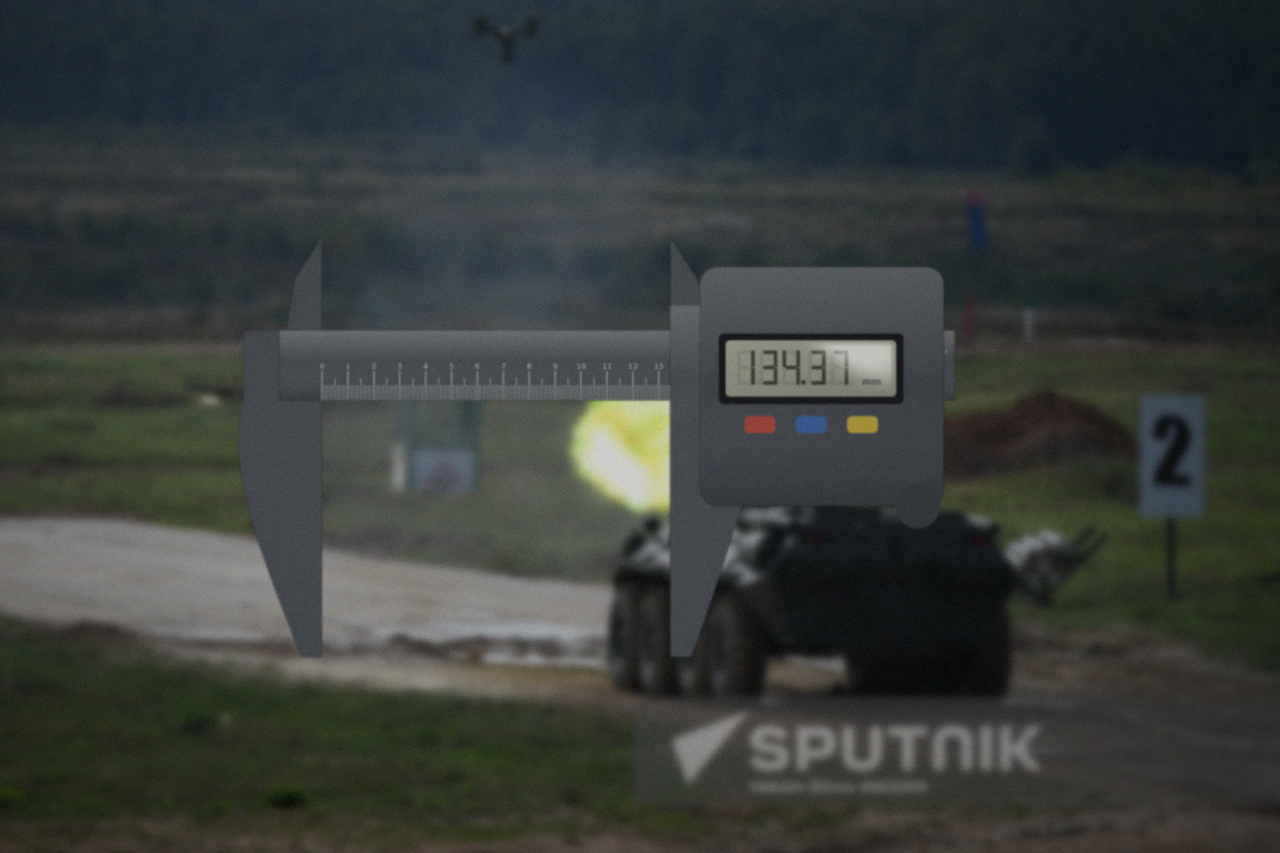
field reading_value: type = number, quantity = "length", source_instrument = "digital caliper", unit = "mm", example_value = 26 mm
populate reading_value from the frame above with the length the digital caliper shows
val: 134.37 mm
